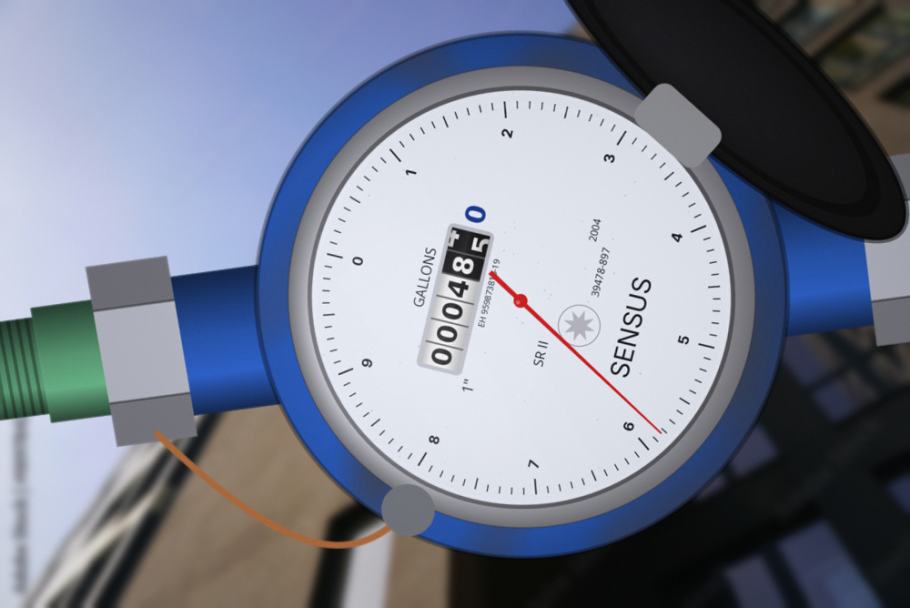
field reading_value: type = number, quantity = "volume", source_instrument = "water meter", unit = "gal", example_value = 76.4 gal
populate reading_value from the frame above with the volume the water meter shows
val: 4845.8 gal
